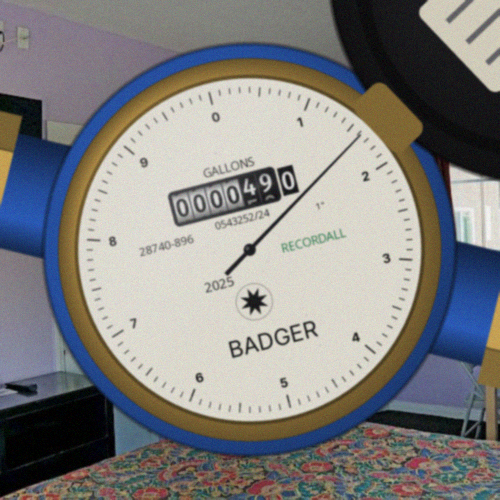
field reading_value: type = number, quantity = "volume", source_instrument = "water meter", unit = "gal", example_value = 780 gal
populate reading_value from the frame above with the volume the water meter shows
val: 491.6 gal
